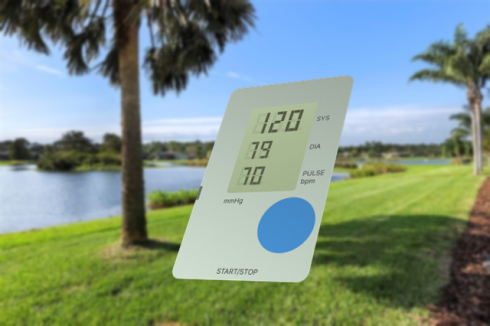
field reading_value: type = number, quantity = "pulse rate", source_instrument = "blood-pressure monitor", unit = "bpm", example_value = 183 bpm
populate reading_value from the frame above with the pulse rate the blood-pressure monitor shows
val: 70 bpm
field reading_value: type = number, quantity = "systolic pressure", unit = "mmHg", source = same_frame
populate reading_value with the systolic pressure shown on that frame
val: 120 mmHg
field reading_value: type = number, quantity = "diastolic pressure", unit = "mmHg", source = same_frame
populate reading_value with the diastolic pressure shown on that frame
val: 79 mmHg
